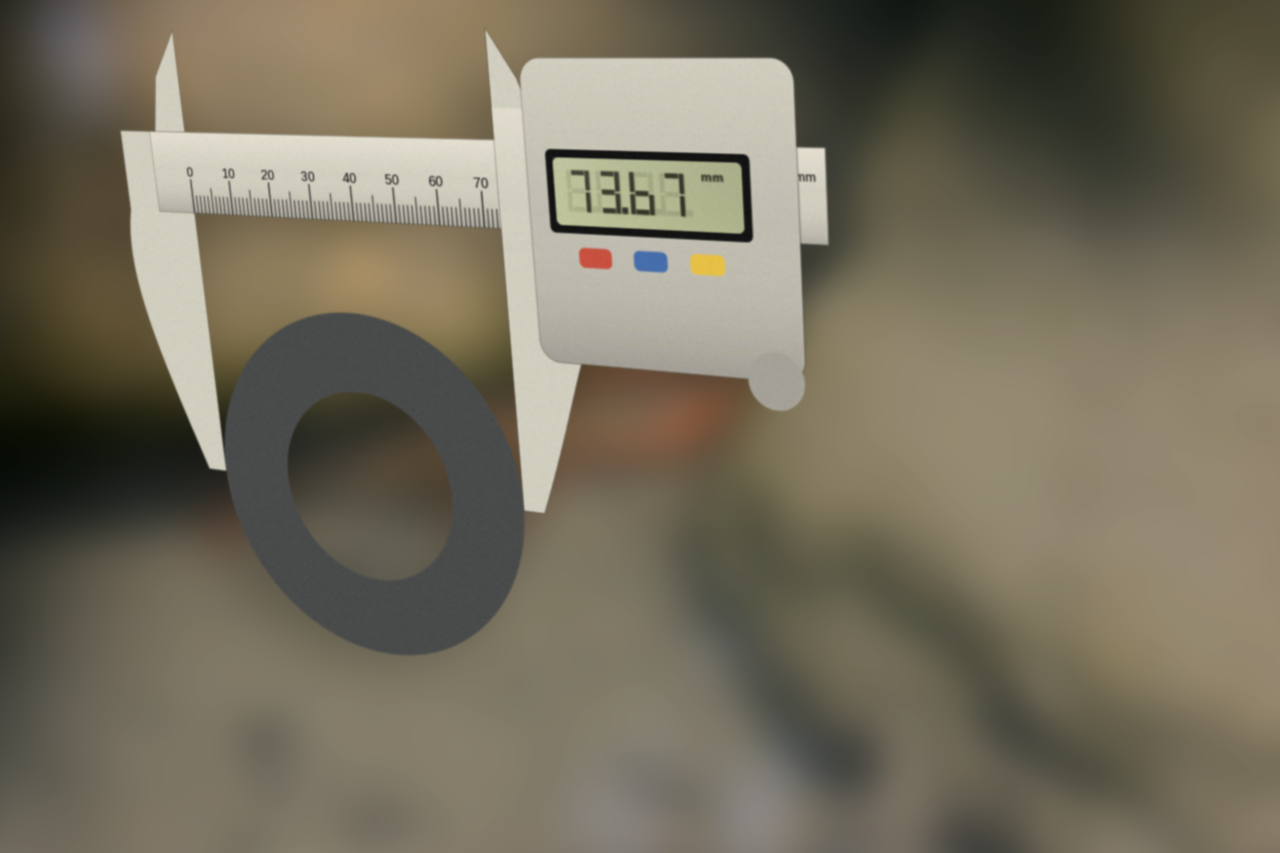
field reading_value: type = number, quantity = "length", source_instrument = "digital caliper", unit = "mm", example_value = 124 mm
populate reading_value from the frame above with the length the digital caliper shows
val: 73.67 mm
